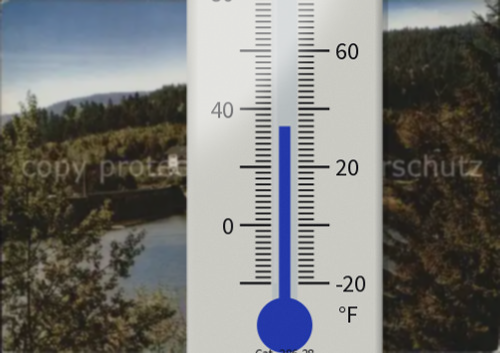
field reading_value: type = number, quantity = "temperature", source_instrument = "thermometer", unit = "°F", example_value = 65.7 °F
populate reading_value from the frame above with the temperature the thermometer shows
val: 34 °F
